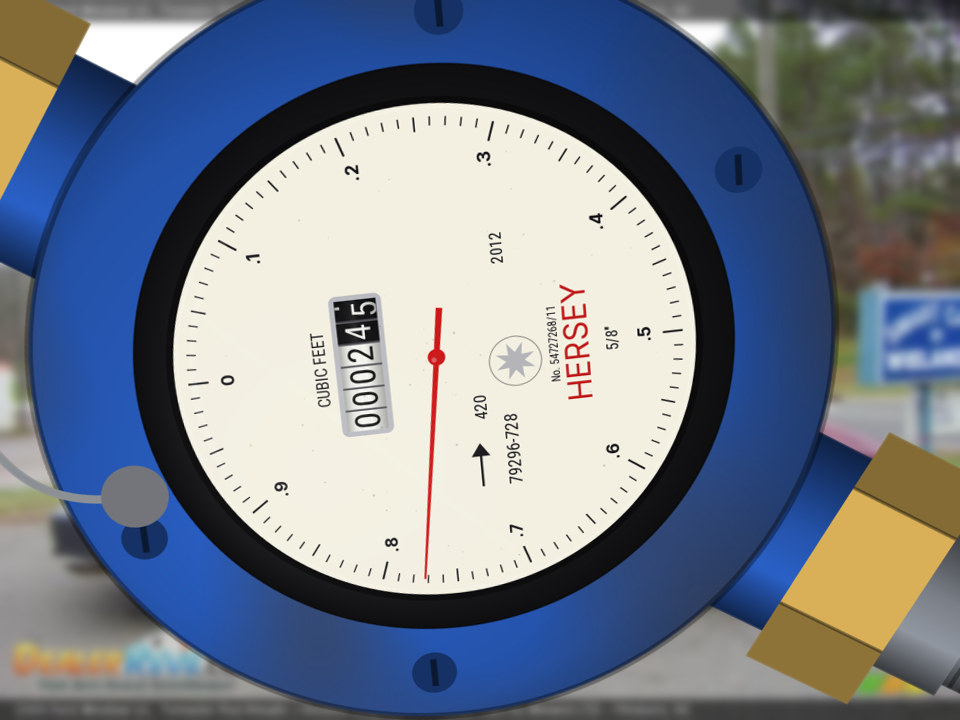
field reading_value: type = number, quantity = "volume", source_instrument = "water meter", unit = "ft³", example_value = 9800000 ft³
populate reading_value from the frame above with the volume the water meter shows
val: 244.77 ft³
